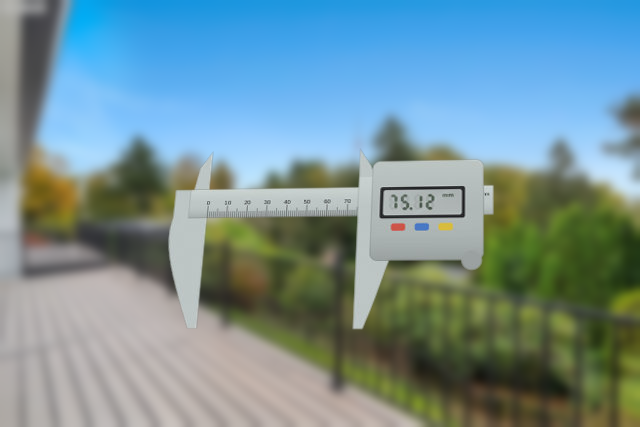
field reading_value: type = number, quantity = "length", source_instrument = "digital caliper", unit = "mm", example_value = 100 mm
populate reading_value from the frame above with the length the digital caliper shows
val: 75.12 mm
